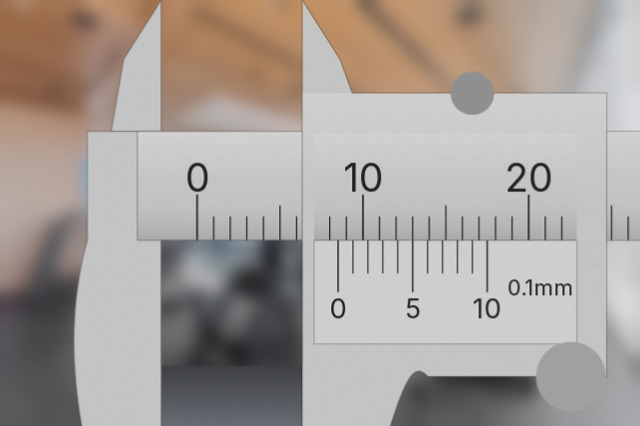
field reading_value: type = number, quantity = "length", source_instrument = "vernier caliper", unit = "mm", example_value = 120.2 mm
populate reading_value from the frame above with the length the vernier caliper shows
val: 8.5 mm
